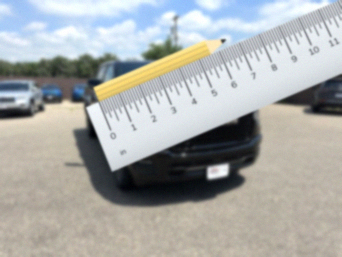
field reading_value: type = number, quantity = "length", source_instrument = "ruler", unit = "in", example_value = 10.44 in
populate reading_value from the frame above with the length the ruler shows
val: 6.5 in
